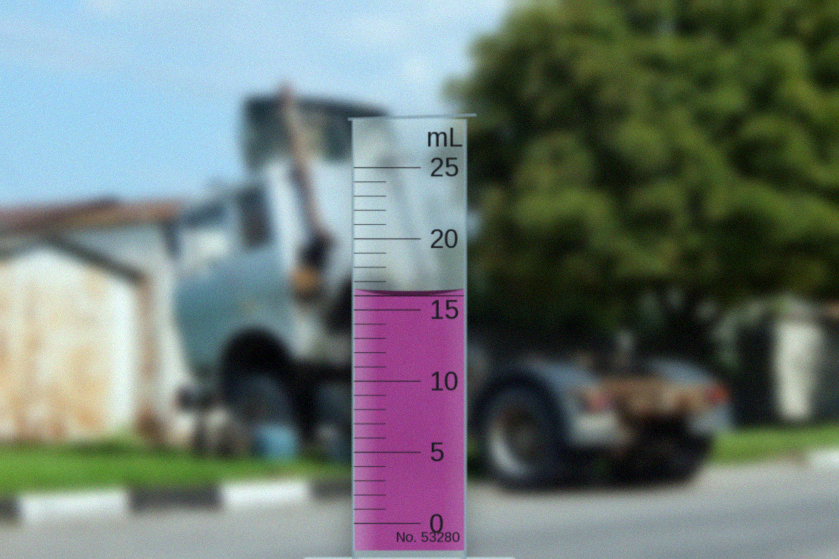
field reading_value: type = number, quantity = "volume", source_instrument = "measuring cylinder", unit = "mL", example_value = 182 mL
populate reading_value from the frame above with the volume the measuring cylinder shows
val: 16 mL
